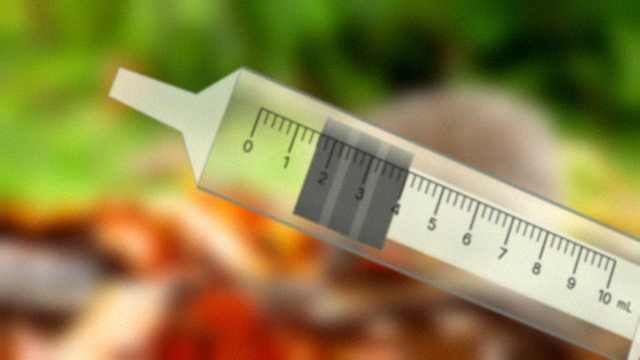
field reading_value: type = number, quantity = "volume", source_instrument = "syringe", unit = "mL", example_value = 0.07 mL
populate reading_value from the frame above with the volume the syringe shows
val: 1.6 mL
